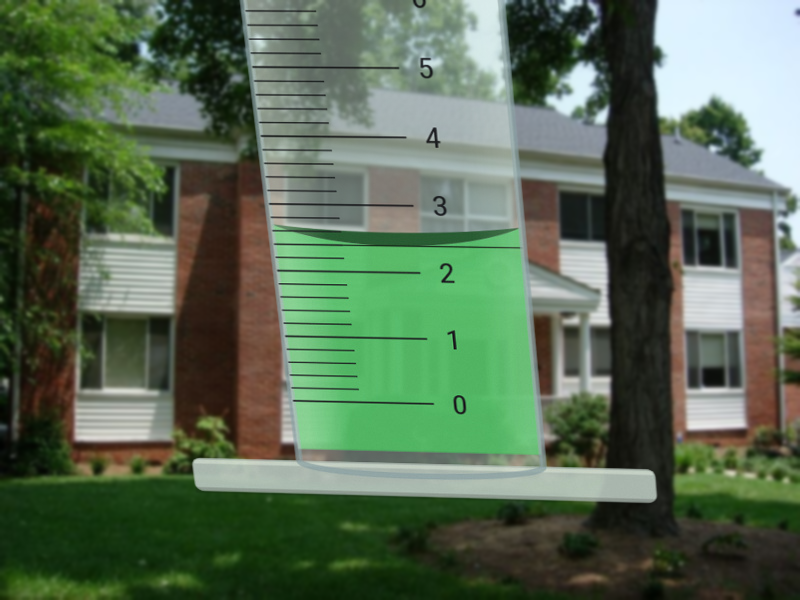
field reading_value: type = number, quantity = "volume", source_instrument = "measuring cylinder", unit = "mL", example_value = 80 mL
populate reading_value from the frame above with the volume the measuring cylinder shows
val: 2.4 mL
